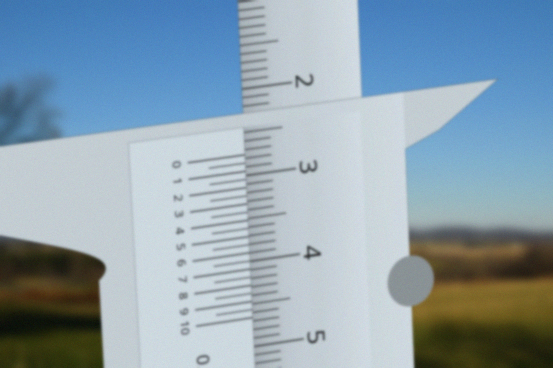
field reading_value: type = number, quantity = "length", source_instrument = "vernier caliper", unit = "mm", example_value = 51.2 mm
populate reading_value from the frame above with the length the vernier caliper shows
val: 27.6 mm
